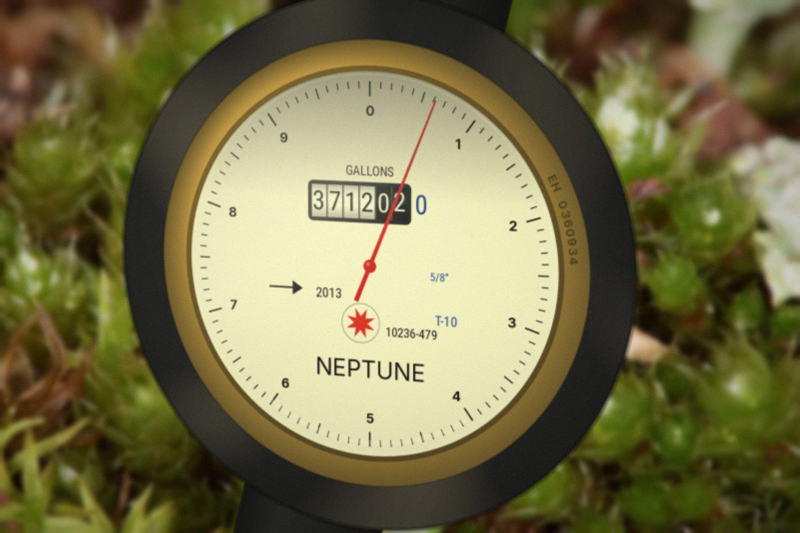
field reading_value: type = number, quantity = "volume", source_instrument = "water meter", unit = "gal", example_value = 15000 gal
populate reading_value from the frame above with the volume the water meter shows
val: 3712020.6 gal
